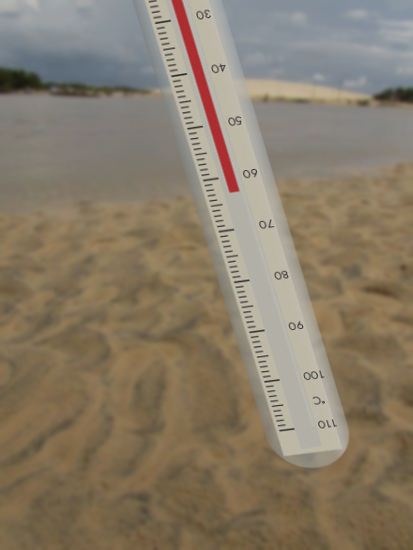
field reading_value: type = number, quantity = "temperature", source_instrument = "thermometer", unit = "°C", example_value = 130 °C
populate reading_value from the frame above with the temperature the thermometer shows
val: 63 °C
